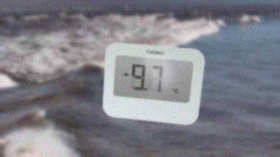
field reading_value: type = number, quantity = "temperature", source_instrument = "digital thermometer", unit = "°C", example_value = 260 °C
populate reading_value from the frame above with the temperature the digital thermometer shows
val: -9.7 °C
